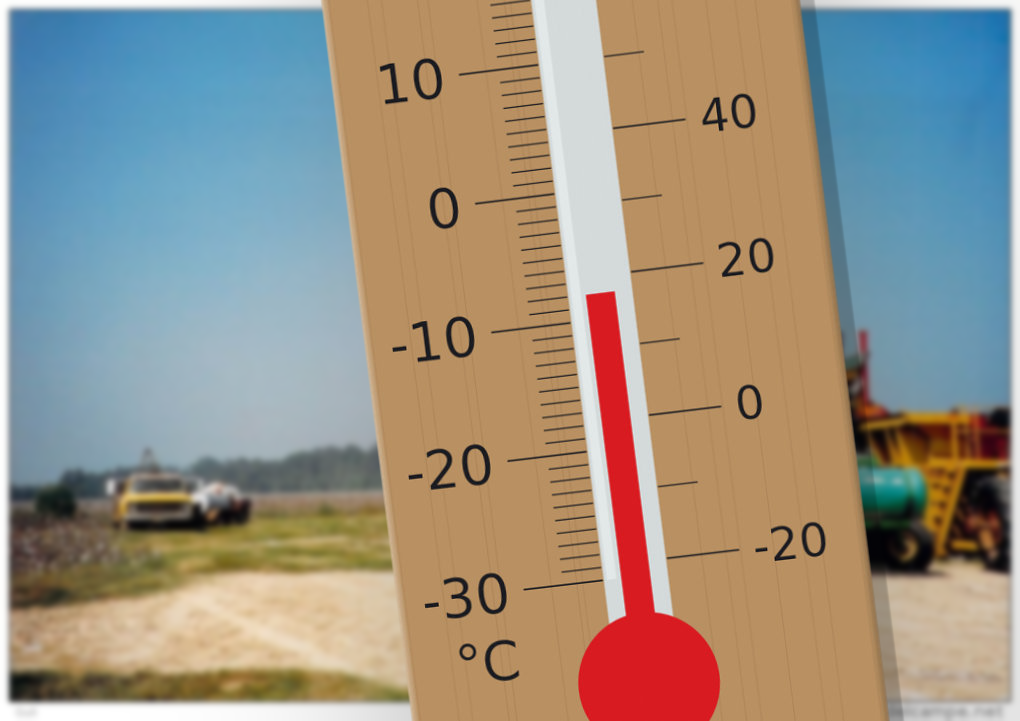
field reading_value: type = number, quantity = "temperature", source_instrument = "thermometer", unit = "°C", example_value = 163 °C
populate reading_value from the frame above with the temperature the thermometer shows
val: -8 °C
